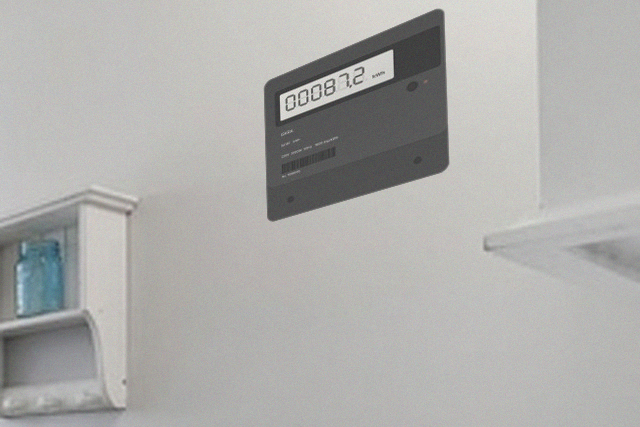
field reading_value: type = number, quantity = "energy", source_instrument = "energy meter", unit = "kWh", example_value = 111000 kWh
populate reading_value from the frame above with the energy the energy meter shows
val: 87.2 kWh
